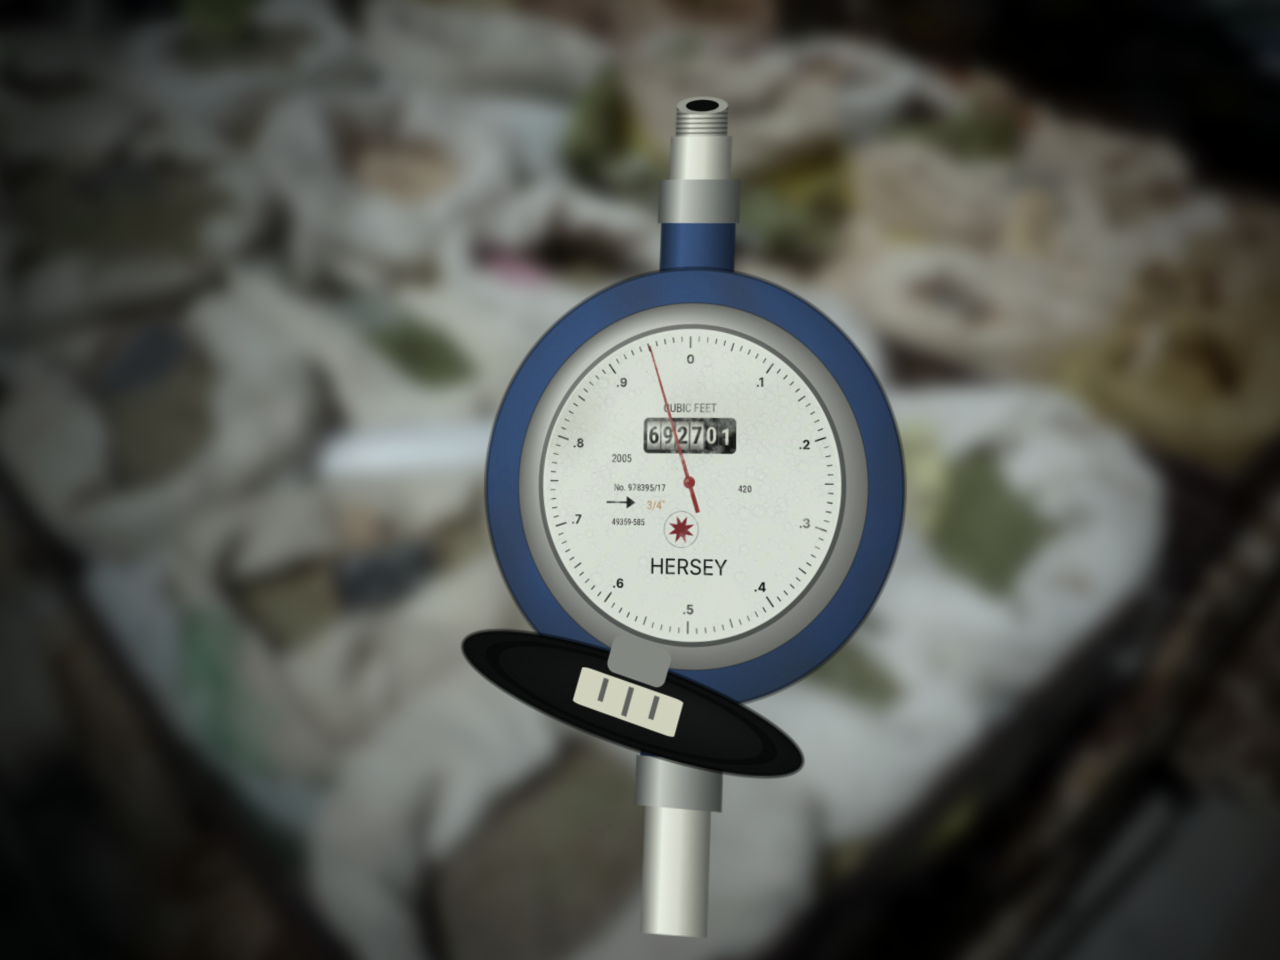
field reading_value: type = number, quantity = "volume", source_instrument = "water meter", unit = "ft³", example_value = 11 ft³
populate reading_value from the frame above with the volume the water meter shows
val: 692700.95 ft³
